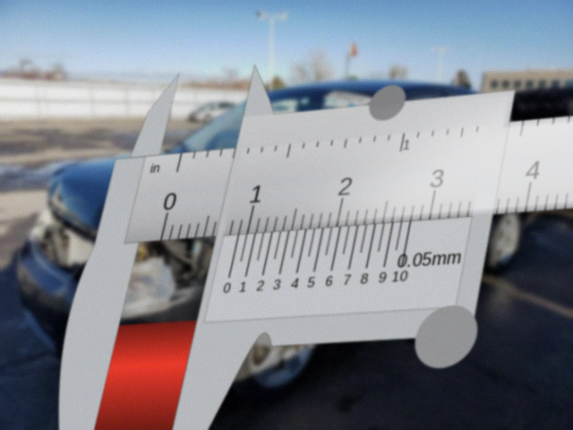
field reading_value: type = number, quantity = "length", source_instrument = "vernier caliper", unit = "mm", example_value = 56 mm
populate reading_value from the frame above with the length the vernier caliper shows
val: 9.0 mm
